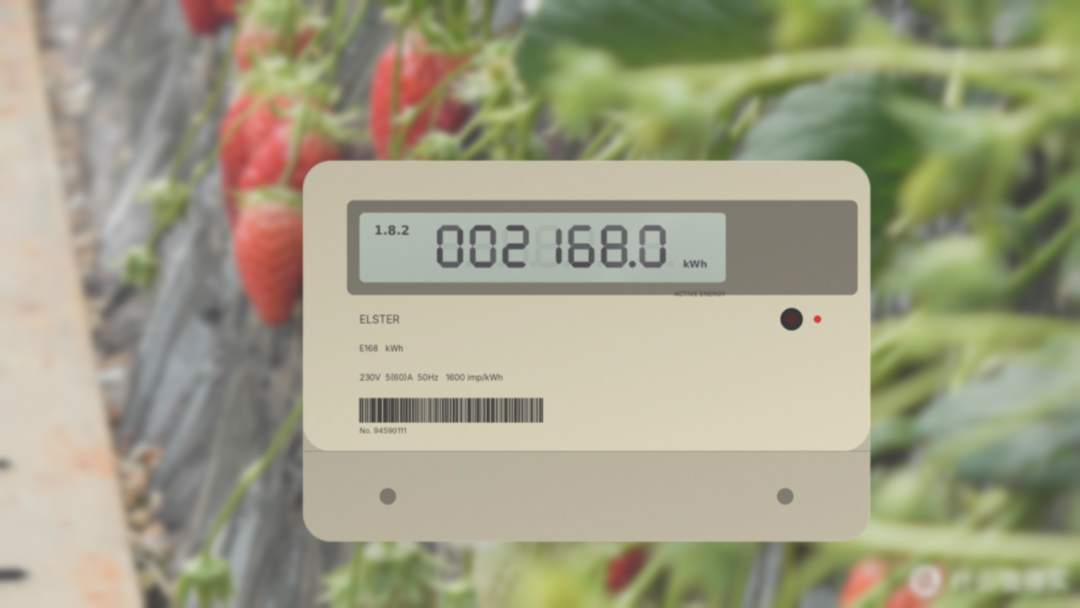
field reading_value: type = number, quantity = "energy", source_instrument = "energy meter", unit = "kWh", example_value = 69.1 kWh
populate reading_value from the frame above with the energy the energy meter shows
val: 2168.0 kWh
